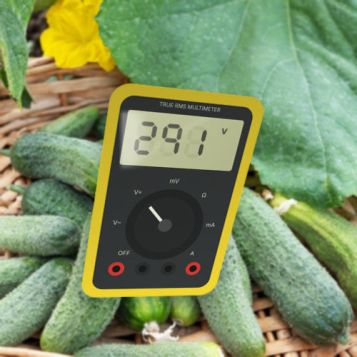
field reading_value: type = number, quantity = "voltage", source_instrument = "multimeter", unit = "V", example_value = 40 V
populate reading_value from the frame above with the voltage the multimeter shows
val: 291 V
